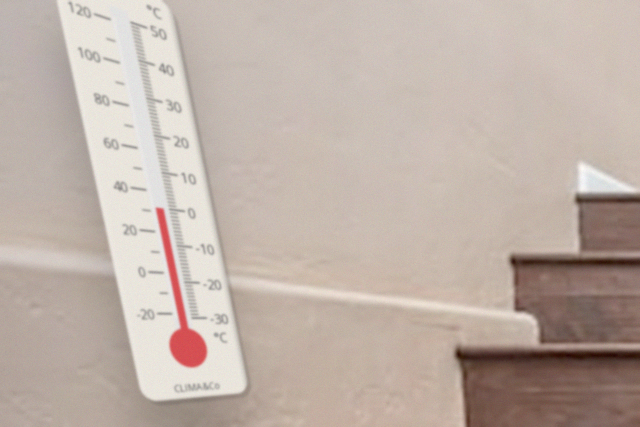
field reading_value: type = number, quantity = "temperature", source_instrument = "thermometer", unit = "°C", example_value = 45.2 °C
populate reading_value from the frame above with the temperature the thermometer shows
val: 0 °C
